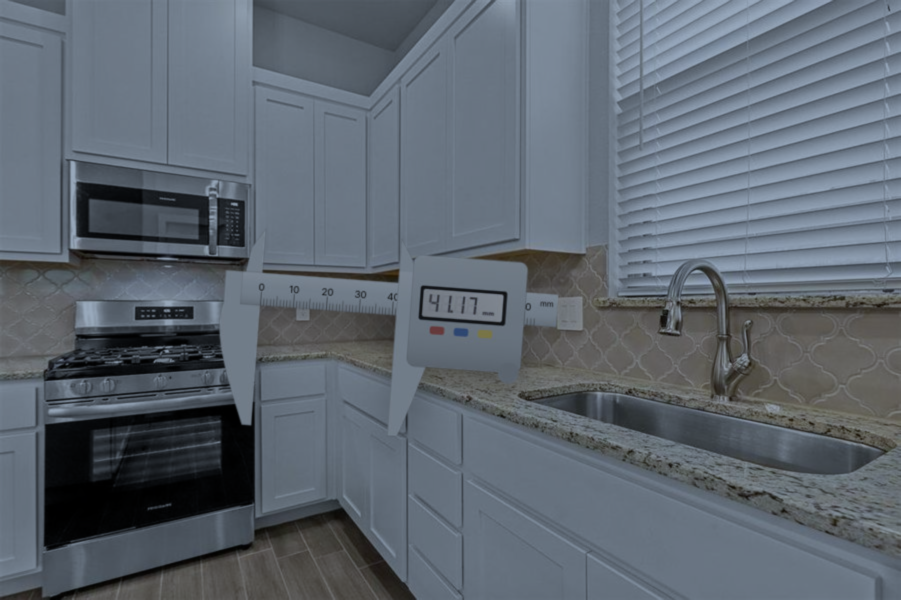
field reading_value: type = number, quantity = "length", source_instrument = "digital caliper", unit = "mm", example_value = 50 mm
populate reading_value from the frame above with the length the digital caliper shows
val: 41.17 mm
